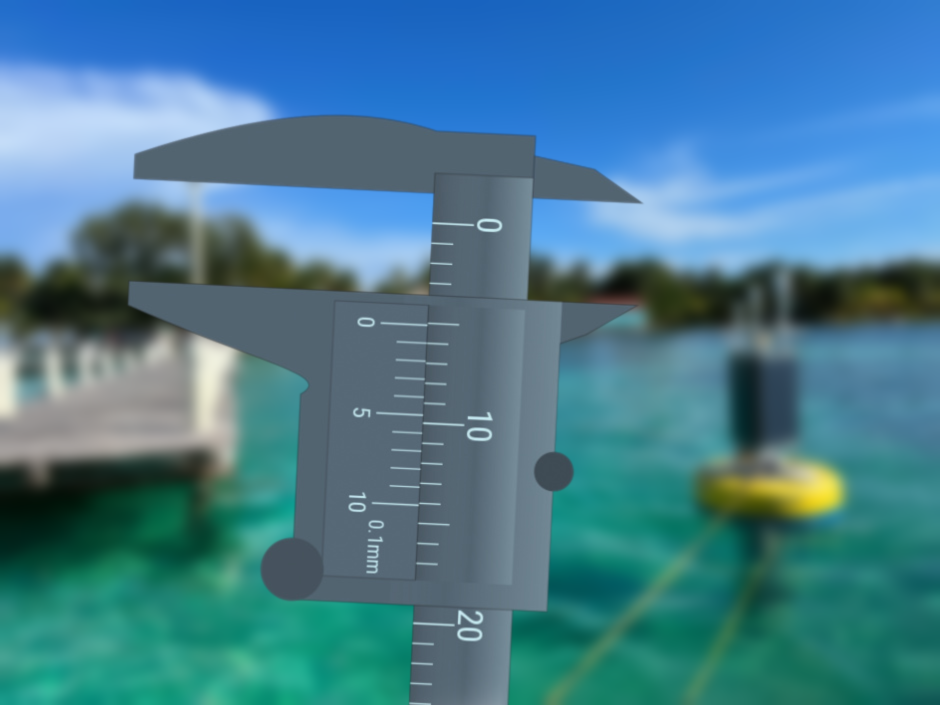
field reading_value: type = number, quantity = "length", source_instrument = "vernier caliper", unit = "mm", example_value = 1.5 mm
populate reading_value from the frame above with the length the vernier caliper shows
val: 5.1 mm
